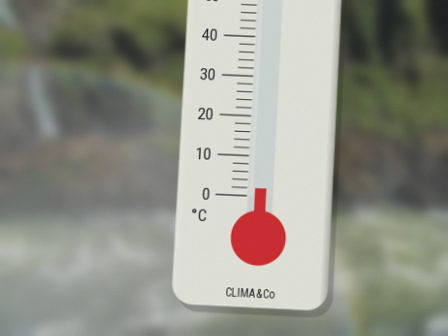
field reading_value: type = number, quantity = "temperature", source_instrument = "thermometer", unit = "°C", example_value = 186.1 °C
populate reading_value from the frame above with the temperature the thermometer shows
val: 2 °C
